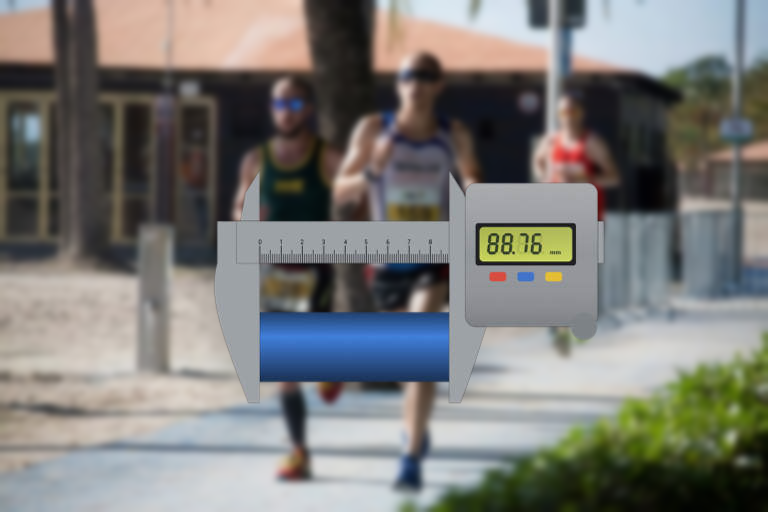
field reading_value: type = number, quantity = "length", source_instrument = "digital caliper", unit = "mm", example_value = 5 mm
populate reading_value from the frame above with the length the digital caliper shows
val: 88.76 mm
